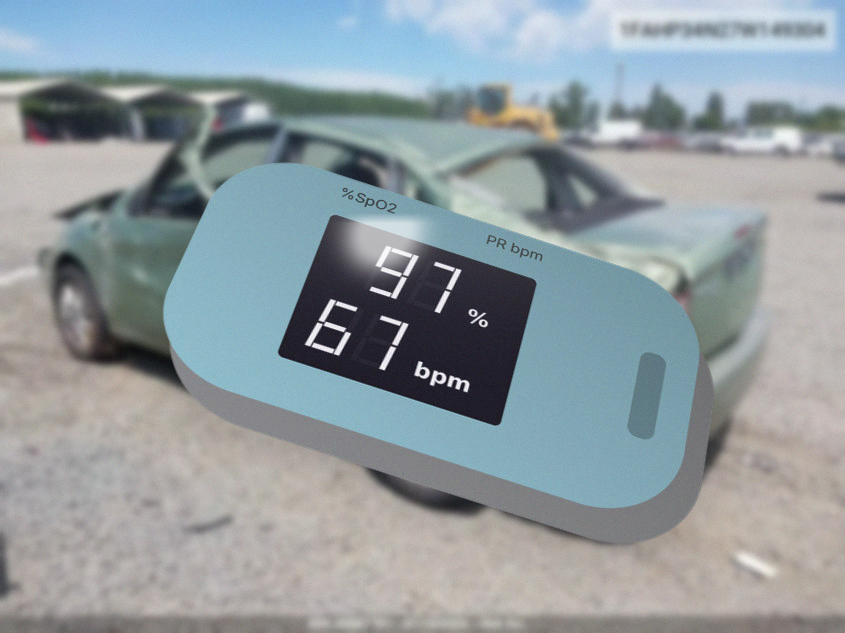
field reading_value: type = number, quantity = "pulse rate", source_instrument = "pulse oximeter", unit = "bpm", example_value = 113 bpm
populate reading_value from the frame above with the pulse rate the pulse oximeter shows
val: 67 bpm
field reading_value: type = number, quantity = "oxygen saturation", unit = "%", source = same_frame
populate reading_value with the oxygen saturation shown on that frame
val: 97 %
